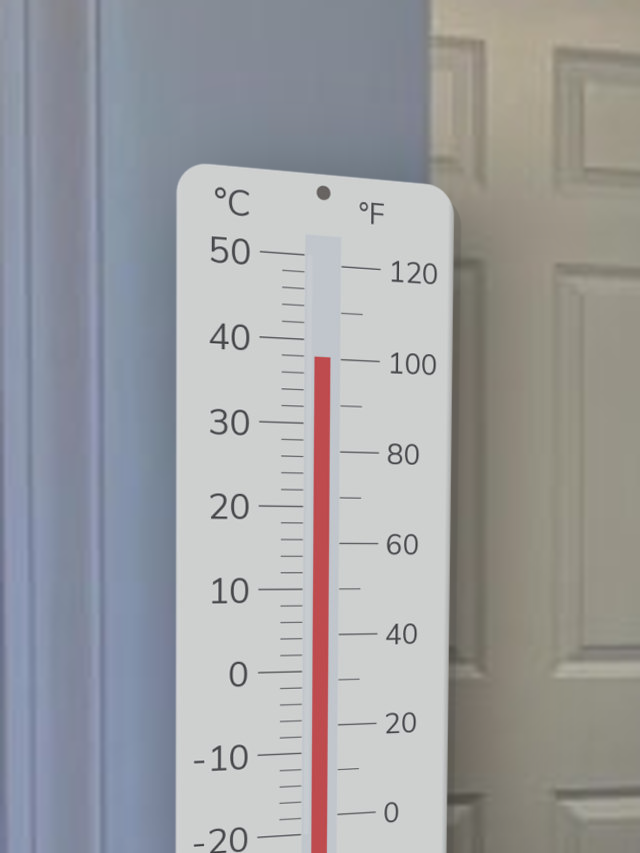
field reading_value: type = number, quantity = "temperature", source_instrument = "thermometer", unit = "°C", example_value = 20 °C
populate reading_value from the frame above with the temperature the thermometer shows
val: 38 °C
